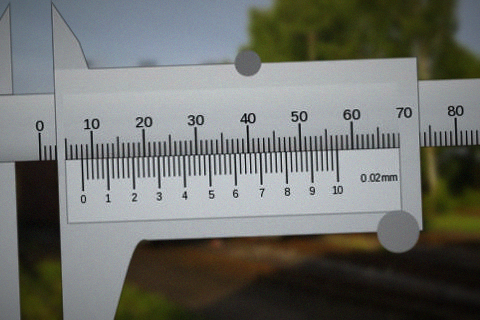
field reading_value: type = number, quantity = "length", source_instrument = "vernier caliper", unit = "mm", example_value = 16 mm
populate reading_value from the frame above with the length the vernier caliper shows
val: 8.0 mm
